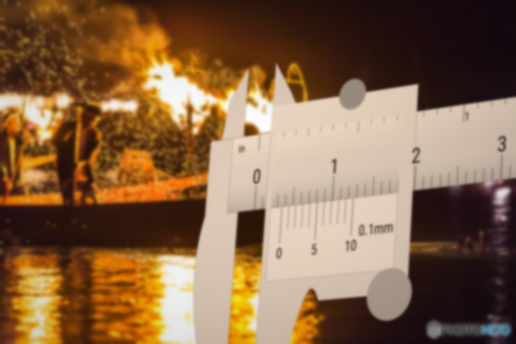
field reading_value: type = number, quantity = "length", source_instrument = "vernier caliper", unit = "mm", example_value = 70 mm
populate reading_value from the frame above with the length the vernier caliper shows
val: 3.6 mm
